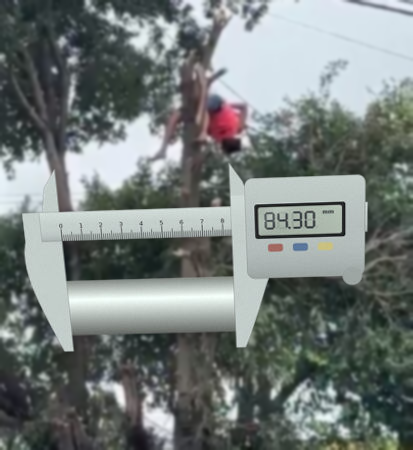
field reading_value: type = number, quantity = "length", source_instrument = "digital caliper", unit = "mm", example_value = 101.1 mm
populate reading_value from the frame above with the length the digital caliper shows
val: 84.30 mm
